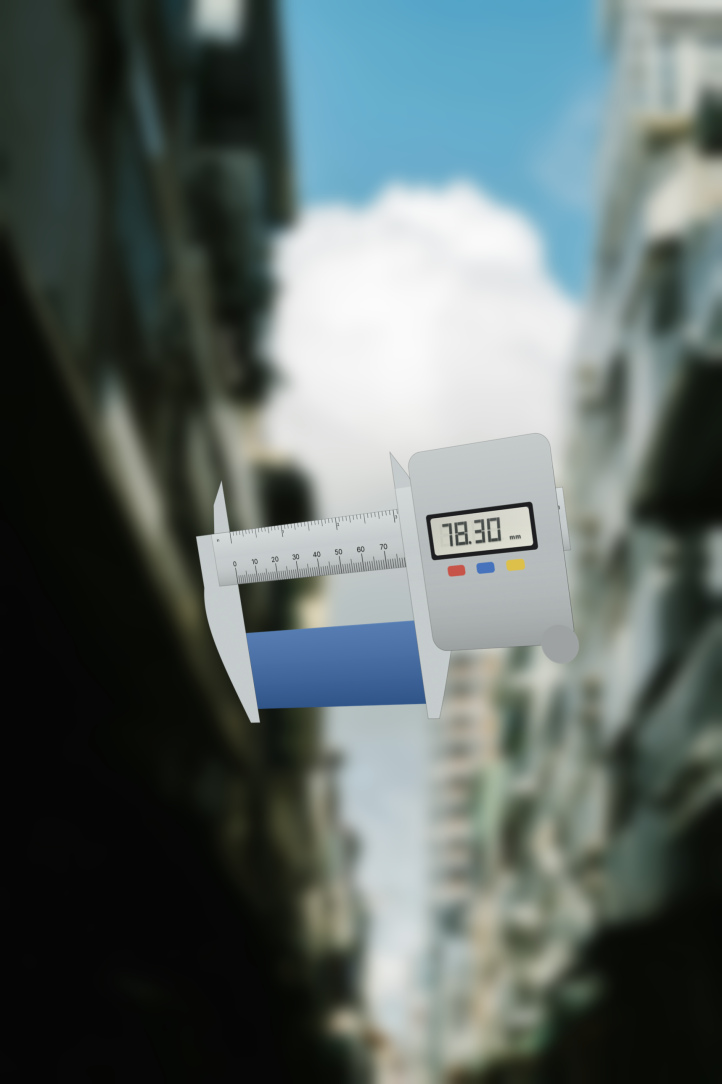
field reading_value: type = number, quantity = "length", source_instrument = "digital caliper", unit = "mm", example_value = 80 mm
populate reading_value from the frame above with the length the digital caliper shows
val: 78.30 mm
